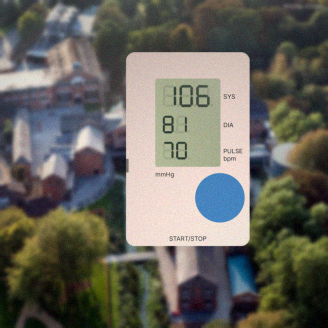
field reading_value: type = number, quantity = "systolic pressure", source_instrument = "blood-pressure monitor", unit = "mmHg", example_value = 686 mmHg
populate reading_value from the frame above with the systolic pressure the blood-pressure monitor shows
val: 106 mmHg
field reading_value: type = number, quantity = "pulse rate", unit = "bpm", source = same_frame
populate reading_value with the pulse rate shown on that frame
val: 70 bpm
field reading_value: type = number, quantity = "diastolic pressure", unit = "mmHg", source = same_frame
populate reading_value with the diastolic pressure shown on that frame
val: 81 mmHg
